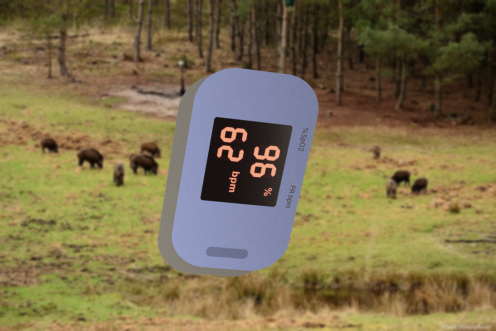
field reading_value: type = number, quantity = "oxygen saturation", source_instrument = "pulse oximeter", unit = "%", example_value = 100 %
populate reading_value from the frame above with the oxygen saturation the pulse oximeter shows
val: 96 %
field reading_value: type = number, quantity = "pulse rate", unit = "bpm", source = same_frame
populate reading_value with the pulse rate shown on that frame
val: 62 bpm
